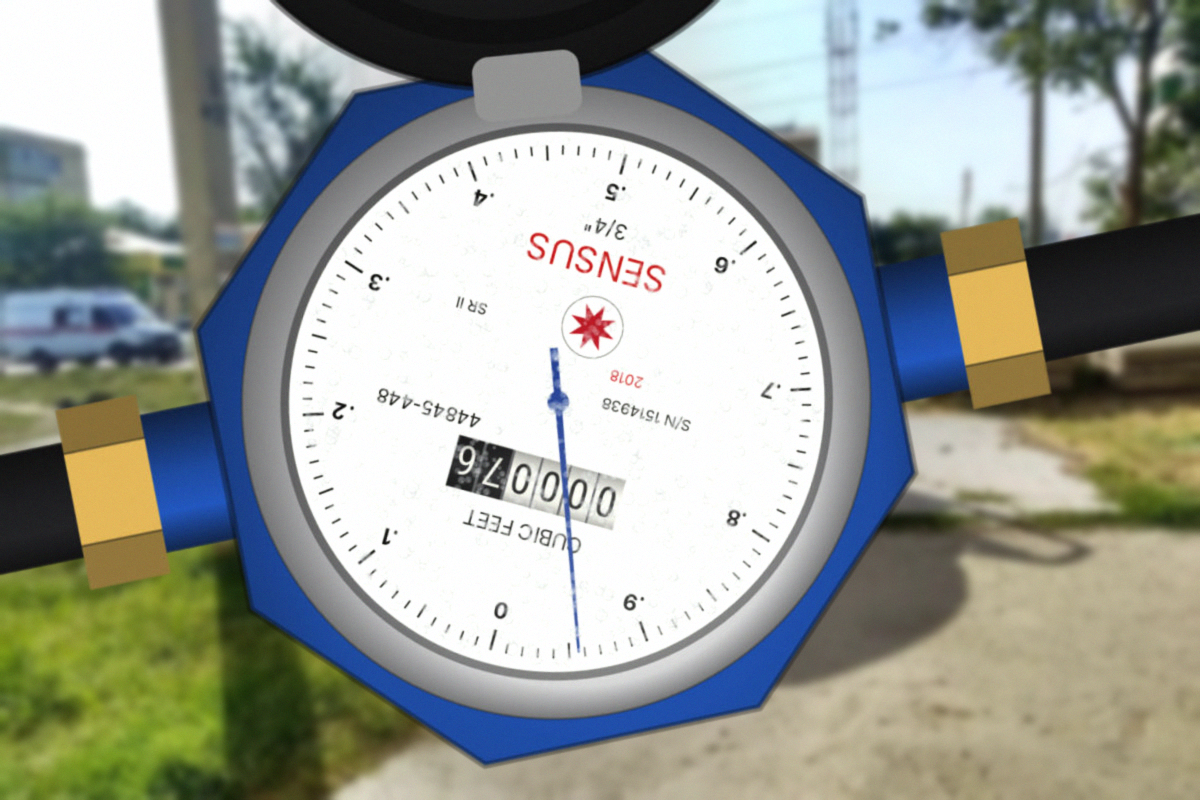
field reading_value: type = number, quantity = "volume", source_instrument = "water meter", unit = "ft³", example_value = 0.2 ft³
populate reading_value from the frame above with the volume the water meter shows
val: 75.94 ft³
